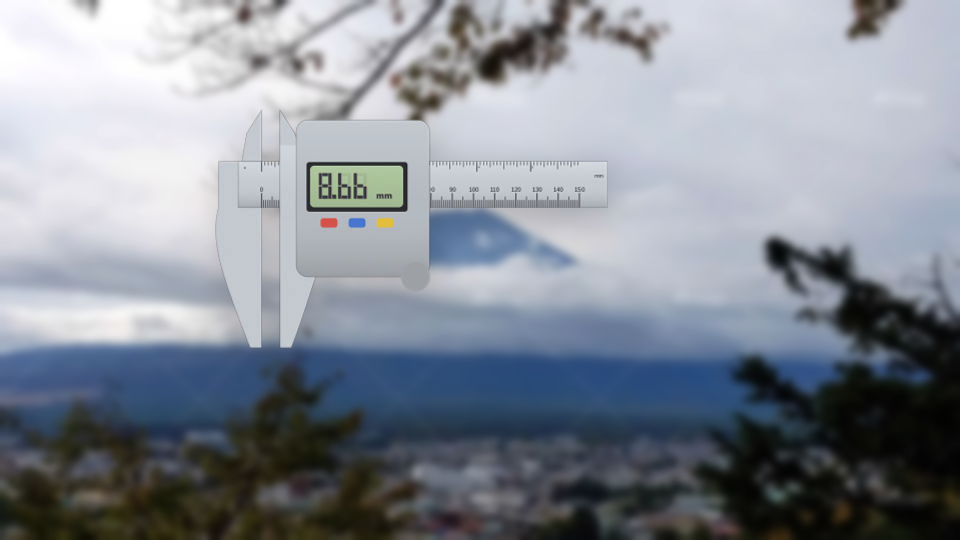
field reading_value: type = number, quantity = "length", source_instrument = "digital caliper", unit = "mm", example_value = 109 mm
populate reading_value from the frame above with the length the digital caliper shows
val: 8.66 mm
